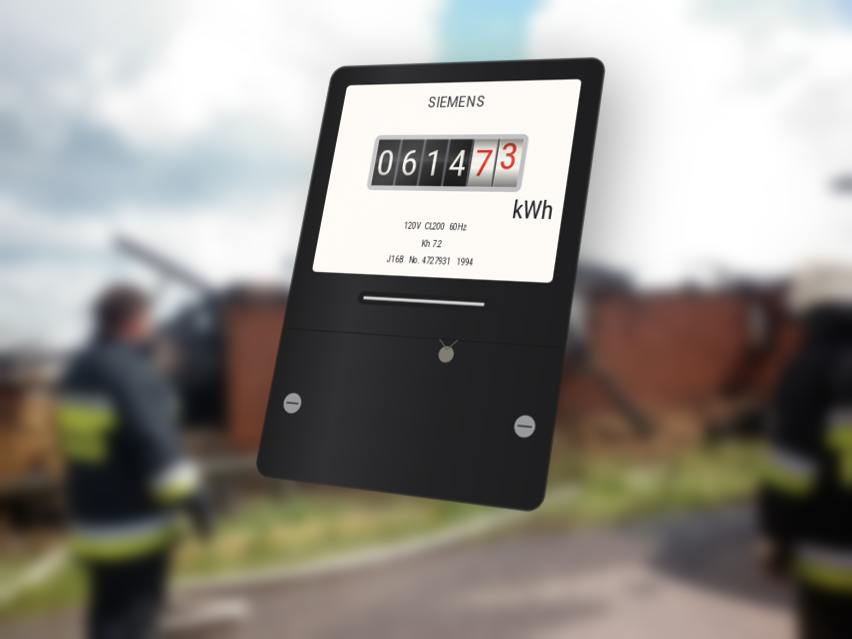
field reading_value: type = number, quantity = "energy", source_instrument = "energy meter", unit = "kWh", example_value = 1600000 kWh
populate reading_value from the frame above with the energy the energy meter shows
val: 614.73 kWh
